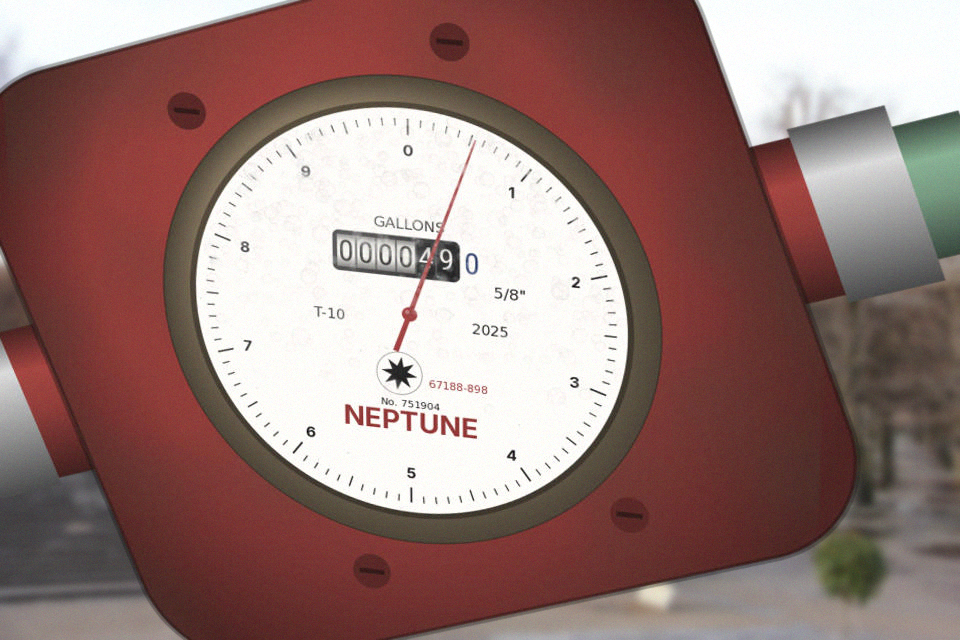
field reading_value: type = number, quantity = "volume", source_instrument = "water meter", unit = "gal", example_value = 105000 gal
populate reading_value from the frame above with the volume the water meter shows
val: 490.5 gal
